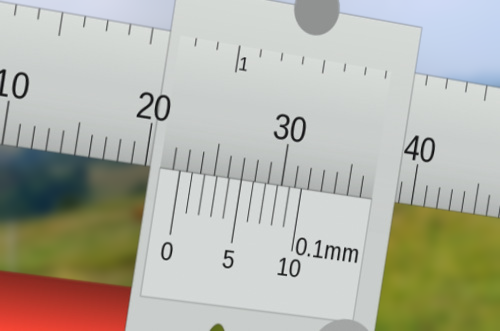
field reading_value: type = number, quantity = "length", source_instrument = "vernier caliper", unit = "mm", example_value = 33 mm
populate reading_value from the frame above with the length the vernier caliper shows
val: 22.5 mm
